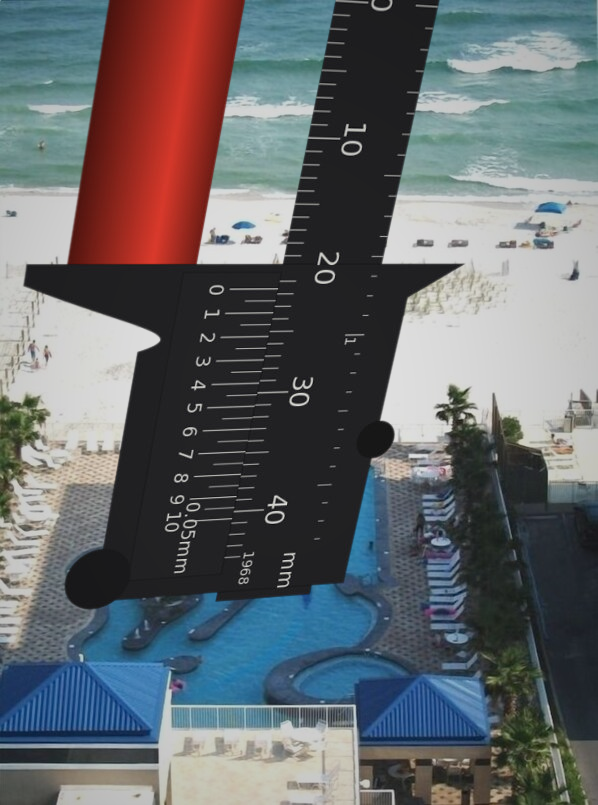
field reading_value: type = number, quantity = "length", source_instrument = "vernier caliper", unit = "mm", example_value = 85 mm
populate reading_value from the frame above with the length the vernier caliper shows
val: 21.6 mm
